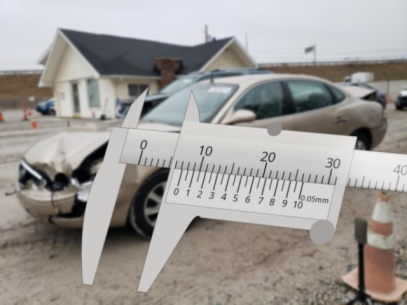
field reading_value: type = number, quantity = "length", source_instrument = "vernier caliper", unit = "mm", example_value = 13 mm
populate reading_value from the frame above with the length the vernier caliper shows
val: 7.2 mm
